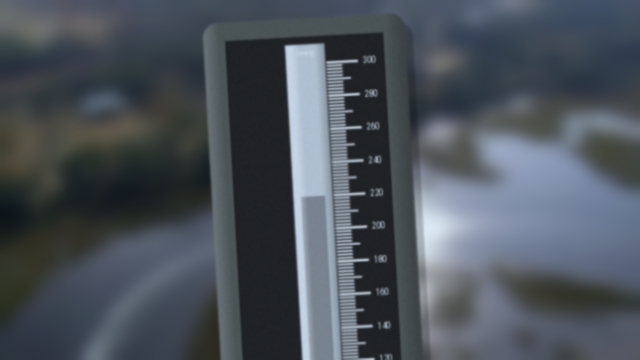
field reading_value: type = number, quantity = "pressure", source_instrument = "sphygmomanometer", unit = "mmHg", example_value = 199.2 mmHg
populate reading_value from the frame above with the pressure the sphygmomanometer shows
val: 220 mmHg
